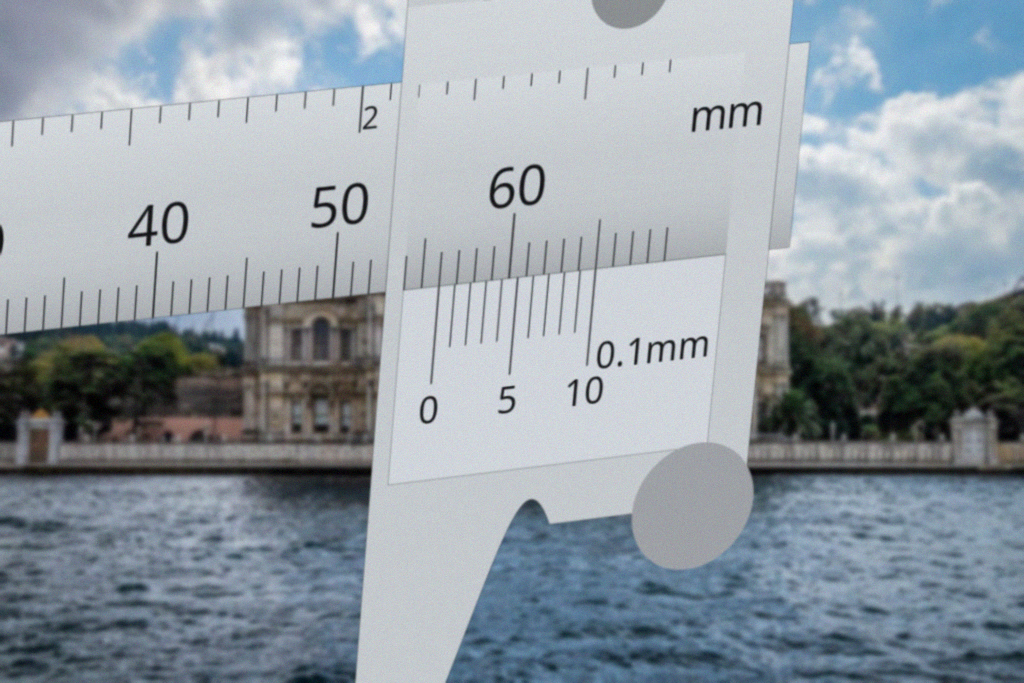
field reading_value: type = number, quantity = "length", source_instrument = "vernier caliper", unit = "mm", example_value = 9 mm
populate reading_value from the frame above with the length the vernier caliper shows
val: 56.0 mm
